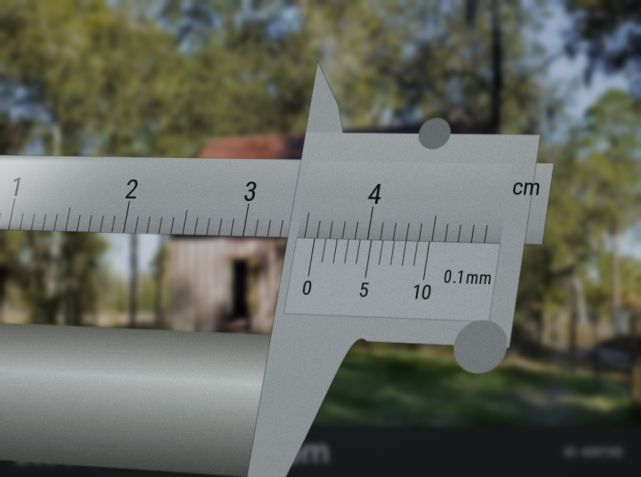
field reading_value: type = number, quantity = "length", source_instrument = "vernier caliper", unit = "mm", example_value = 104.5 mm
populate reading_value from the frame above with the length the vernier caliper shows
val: 35.8 mm
